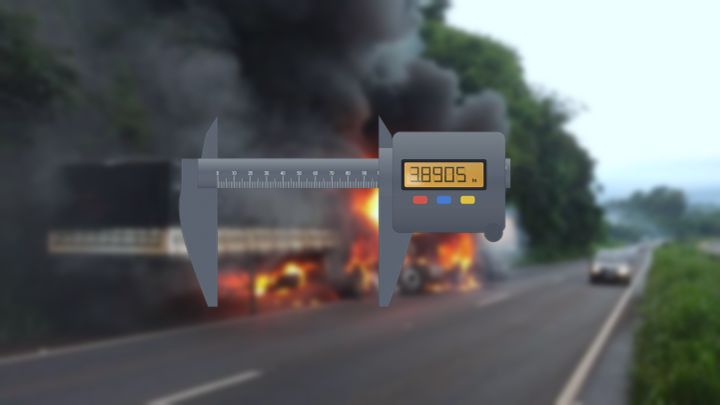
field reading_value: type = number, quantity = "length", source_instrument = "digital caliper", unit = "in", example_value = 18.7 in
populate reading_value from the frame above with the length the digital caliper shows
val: 3.8905 in
